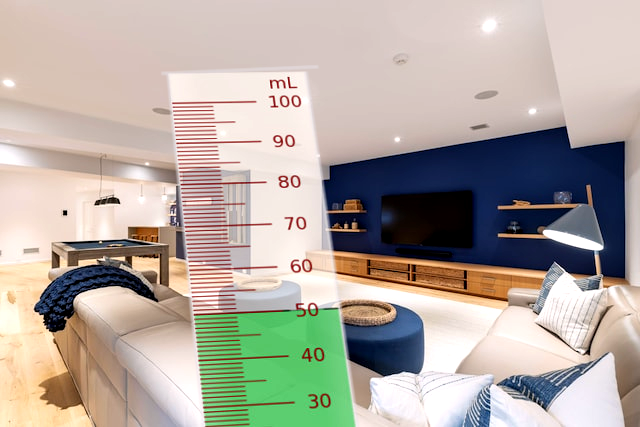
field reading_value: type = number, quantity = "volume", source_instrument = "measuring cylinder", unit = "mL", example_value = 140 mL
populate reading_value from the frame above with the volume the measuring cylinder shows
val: 50 mL
